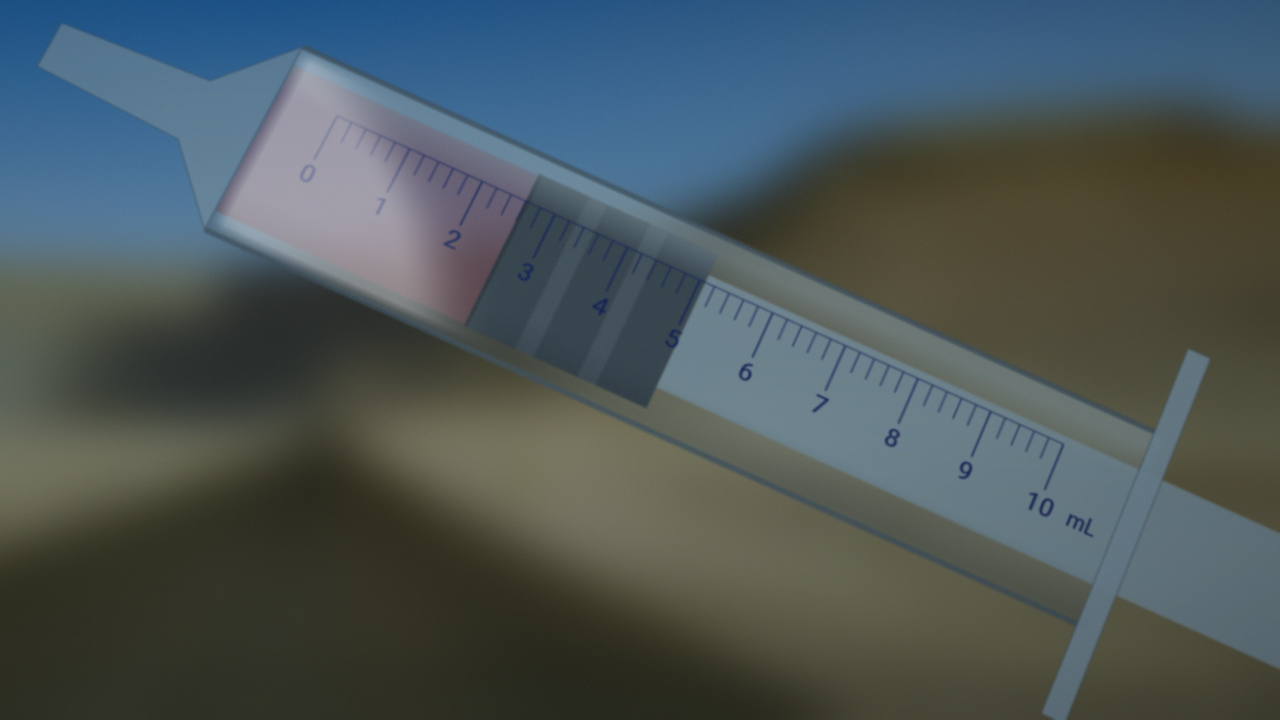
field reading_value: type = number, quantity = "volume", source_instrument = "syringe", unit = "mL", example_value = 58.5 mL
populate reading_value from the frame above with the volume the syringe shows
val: 2.6 mL
